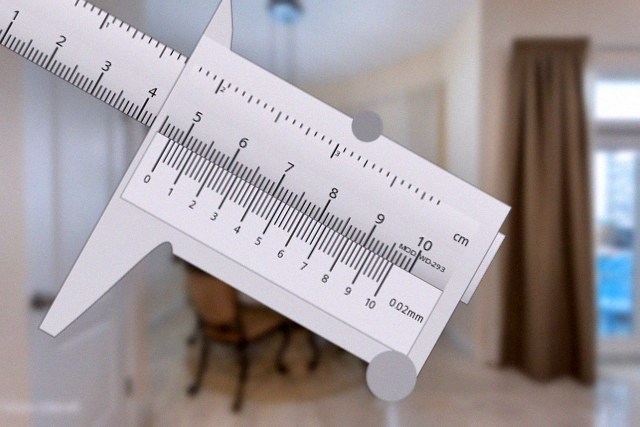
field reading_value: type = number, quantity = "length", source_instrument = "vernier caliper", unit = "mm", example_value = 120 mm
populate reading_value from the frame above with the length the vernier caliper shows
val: 47.5 mm
